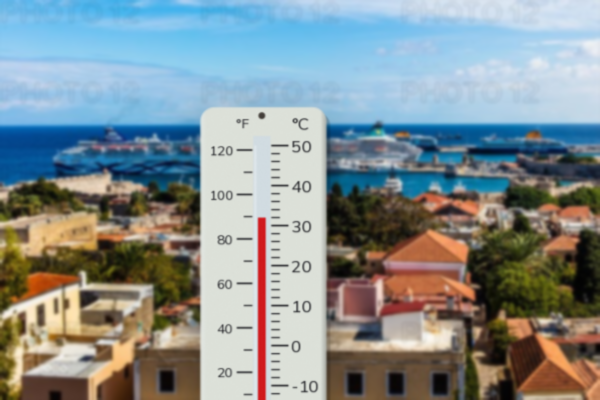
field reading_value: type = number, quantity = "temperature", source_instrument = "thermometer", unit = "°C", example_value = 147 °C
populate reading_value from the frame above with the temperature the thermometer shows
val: 32 °C
